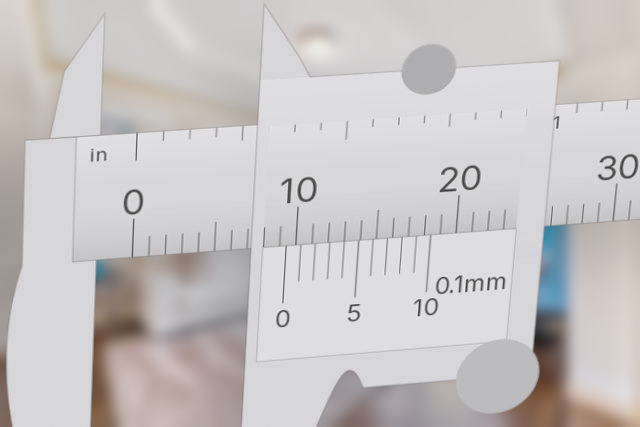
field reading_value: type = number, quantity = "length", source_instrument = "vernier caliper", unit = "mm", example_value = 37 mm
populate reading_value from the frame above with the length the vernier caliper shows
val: 9.4 mm
